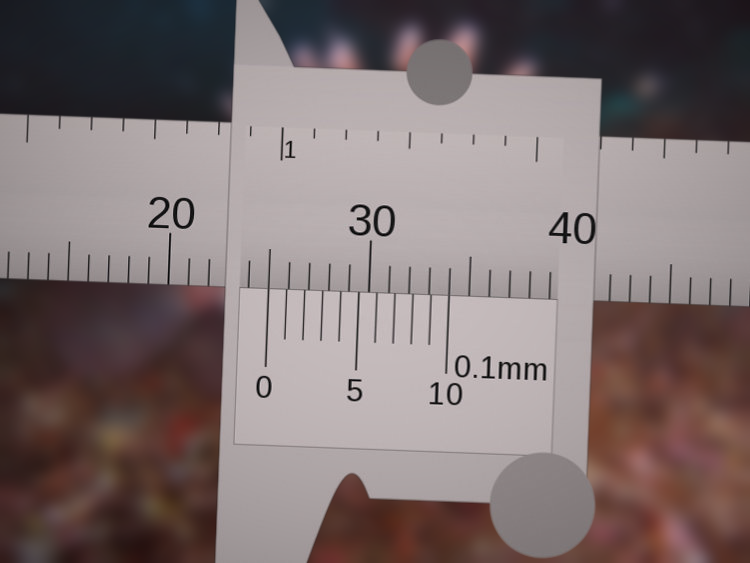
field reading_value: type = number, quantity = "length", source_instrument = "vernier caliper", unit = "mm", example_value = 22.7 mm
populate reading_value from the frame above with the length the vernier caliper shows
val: 25.0 mm
